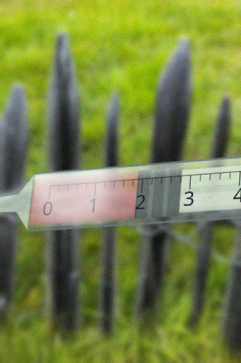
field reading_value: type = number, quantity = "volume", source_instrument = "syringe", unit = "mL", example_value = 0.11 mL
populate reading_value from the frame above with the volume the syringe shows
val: 1.9 mL
